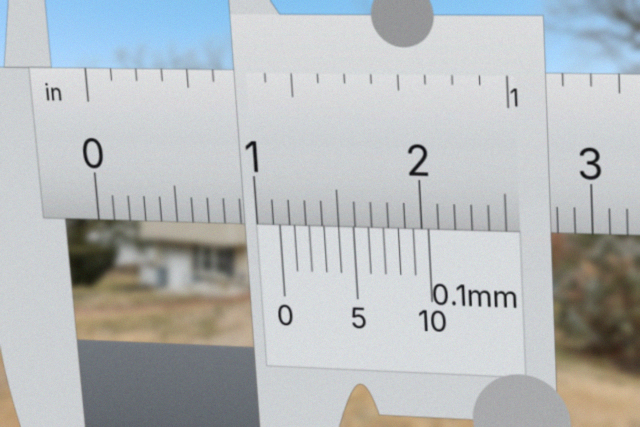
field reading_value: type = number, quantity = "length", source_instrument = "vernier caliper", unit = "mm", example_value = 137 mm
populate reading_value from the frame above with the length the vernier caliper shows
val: 11.4 mm
